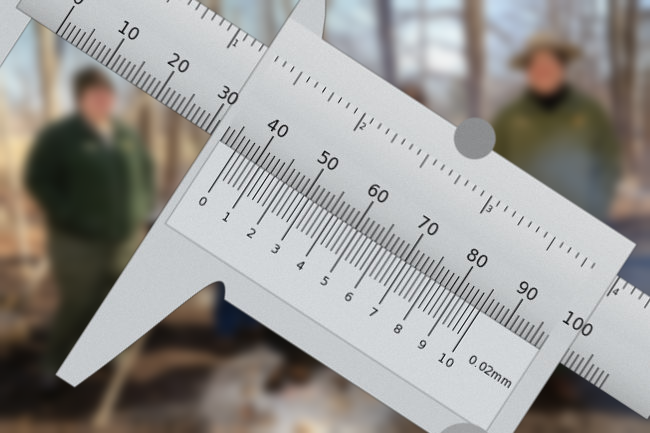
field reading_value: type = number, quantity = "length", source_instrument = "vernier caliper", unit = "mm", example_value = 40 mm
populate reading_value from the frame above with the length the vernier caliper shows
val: 36.0 mm
